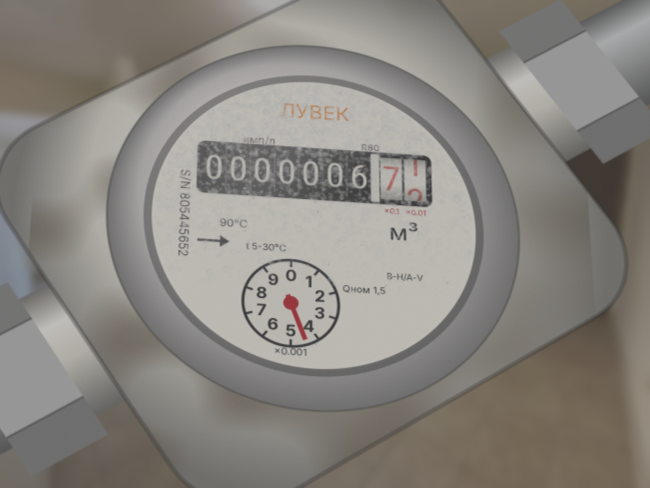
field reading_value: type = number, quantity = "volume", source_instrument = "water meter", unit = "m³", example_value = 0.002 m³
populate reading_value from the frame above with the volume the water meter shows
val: 6.714 m³
